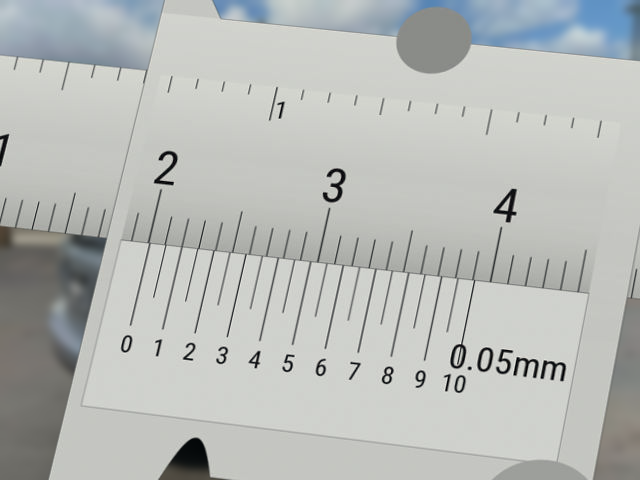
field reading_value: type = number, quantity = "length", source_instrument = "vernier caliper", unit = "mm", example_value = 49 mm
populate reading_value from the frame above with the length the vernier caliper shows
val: 20.1 mm
